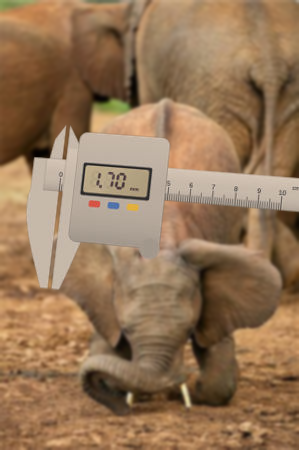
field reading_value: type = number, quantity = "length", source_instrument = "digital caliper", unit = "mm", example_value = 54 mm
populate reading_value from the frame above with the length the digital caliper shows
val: 1.70 mm
